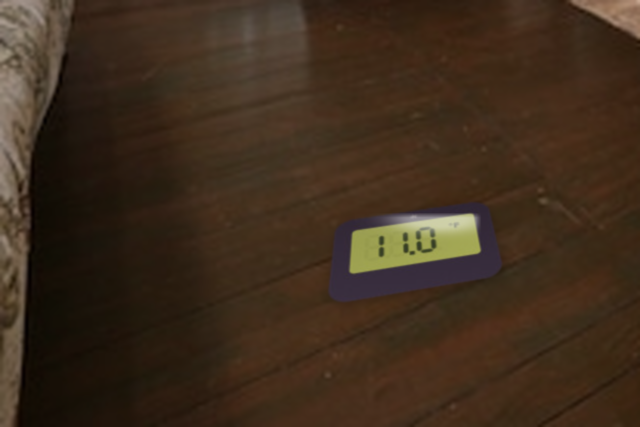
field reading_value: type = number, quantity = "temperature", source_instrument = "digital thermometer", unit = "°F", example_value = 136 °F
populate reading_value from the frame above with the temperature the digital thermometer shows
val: 11.0 °F
